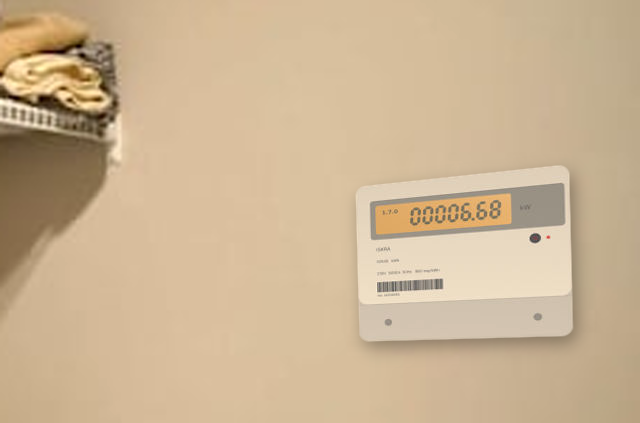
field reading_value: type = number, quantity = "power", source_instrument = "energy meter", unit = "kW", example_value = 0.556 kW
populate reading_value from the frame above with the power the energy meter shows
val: 6.68 kW
